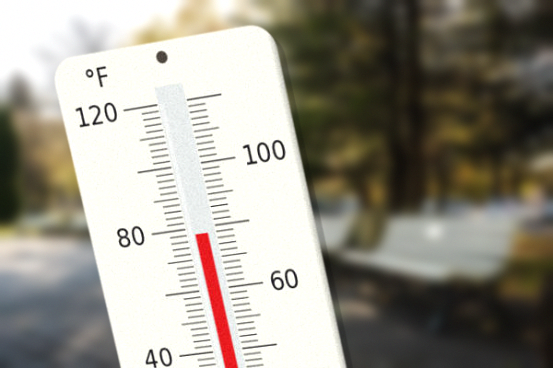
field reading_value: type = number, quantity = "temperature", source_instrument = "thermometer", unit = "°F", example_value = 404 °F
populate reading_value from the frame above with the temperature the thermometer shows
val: 78 °F
